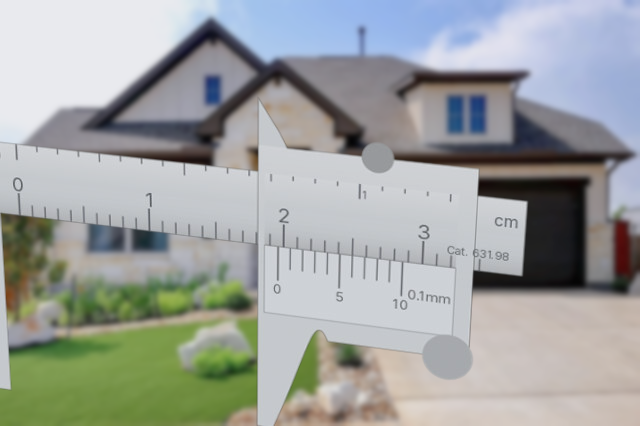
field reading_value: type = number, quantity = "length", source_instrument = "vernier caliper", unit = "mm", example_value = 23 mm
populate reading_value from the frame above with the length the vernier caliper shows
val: 19.6 mm
